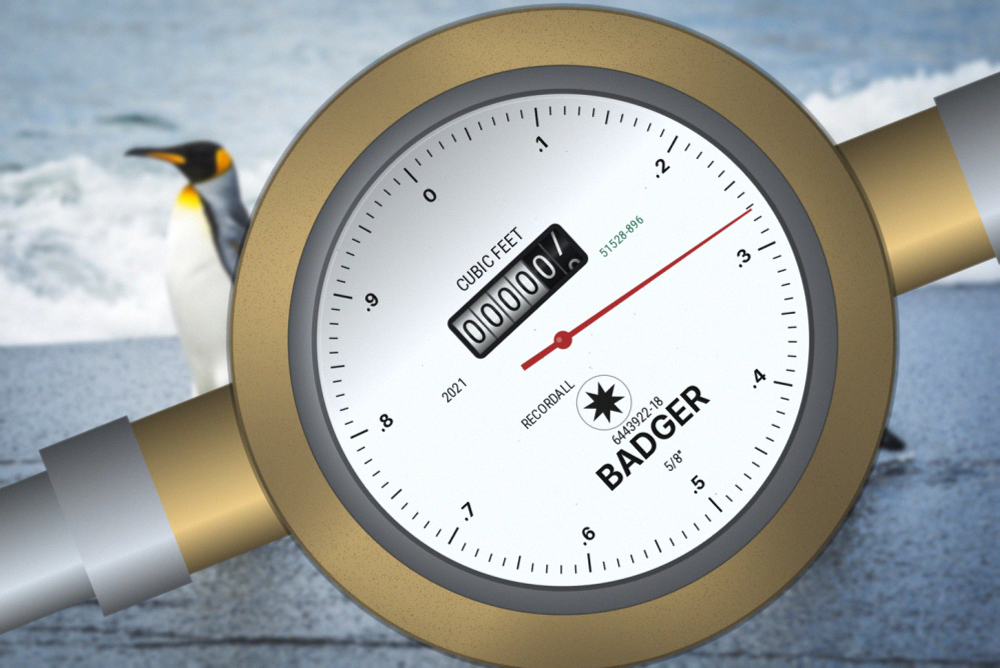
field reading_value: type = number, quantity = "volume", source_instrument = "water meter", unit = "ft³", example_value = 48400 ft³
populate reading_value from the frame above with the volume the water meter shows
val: 7.27 ft³
